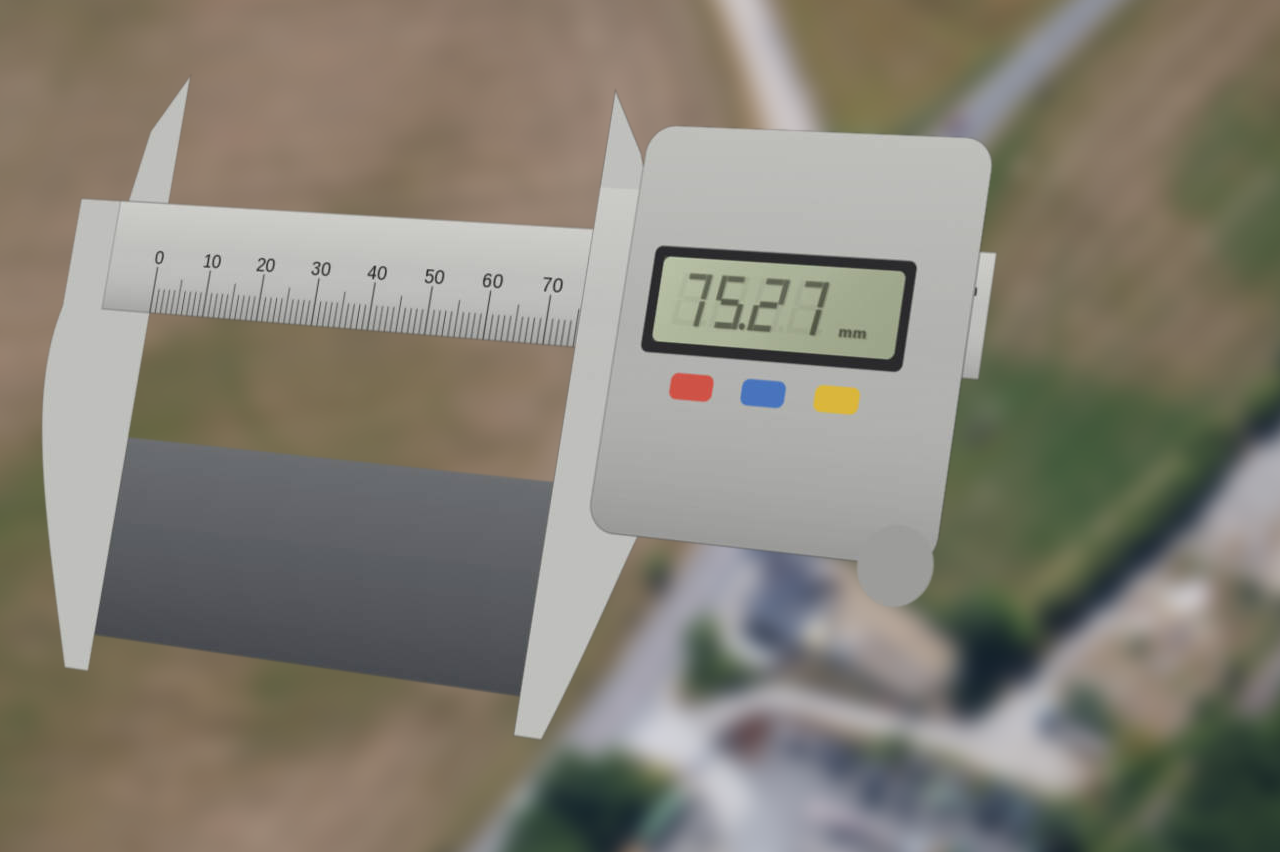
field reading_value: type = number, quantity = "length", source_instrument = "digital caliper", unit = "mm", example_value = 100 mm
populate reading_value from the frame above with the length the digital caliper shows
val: 75.27 mm
